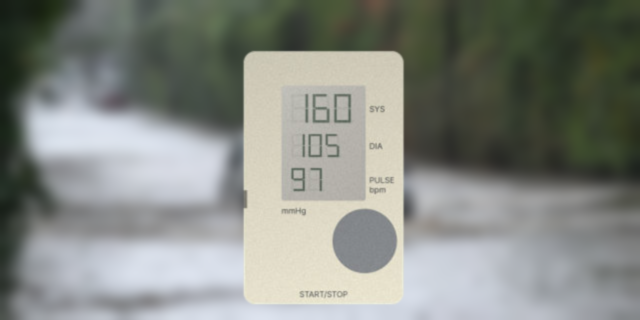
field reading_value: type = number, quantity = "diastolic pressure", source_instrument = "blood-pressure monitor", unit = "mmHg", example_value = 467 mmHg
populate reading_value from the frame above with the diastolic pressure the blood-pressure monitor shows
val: 105 mmHg
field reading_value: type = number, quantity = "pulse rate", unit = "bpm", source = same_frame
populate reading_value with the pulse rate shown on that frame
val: 97 bpm
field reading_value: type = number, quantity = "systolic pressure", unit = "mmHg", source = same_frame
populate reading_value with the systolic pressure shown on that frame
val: 160 mmHg
